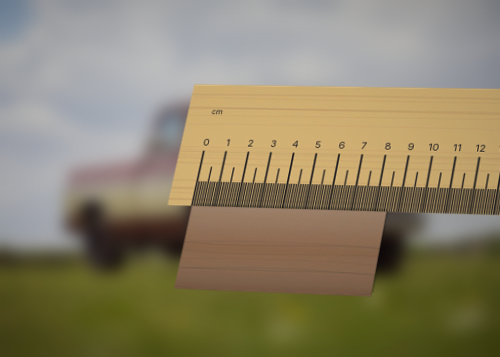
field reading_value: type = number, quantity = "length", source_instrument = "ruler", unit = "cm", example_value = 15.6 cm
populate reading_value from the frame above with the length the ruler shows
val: 8.5 cm
